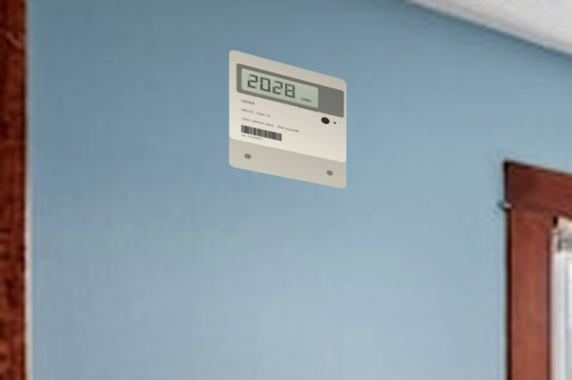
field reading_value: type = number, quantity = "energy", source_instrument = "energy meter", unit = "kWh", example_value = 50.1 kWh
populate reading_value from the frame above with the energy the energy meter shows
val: 2028 kWh
